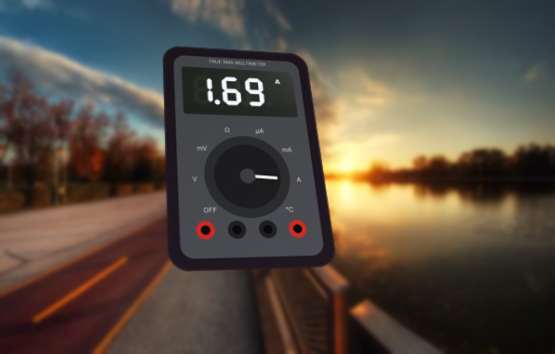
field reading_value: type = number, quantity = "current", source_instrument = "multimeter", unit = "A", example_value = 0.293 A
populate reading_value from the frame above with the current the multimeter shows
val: 1.69 A
